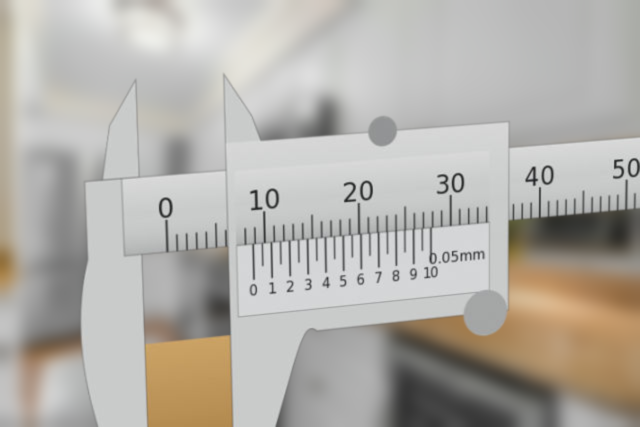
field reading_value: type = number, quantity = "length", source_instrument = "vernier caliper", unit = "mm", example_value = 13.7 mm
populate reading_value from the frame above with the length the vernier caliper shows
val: 8.8 mm
